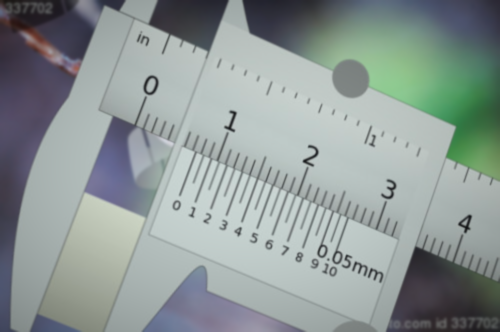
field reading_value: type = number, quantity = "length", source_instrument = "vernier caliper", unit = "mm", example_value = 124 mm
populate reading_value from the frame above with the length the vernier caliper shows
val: 7.4 mm
